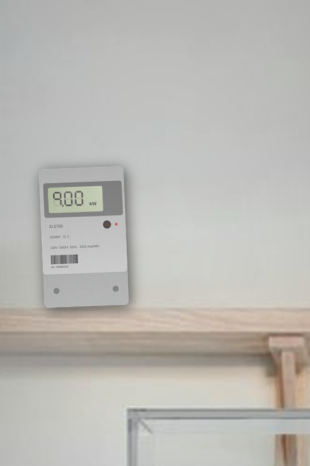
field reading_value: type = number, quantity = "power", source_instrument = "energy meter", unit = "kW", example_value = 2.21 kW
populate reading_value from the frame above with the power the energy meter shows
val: 9.00 kW
